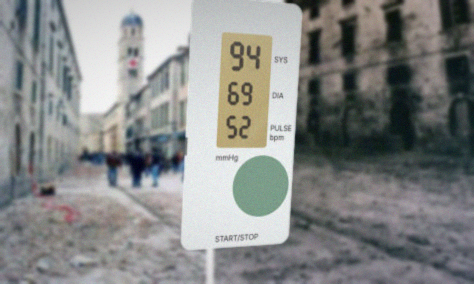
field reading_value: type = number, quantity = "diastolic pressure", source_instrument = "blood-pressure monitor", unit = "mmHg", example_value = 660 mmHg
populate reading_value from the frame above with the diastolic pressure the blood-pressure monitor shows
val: 69 mmHg
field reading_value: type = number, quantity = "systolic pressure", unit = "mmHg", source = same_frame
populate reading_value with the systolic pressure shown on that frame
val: 94 mmHg
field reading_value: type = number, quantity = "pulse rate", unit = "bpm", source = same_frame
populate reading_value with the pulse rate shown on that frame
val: 52 bpm
